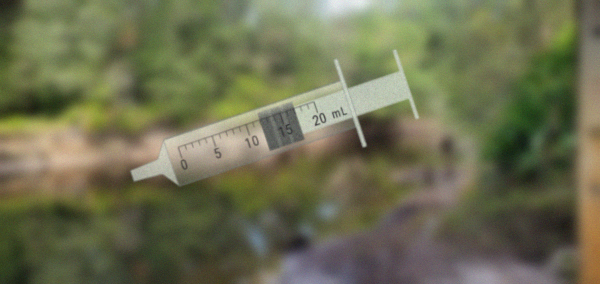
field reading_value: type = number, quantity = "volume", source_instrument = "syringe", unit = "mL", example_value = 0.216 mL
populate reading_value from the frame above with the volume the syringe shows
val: 12 mL
